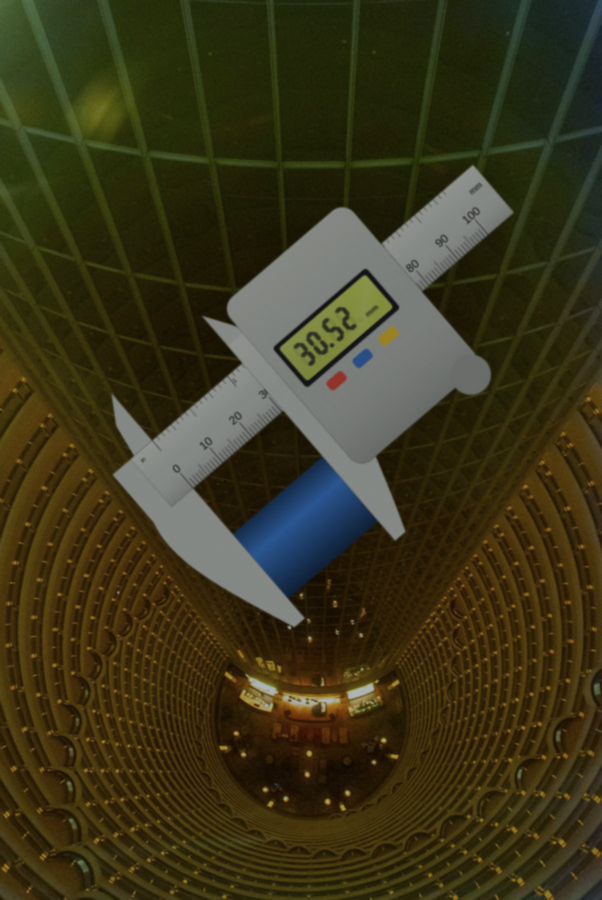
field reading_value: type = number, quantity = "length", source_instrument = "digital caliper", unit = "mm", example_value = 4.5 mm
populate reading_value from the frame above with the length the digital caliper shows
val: 30.52 mm
